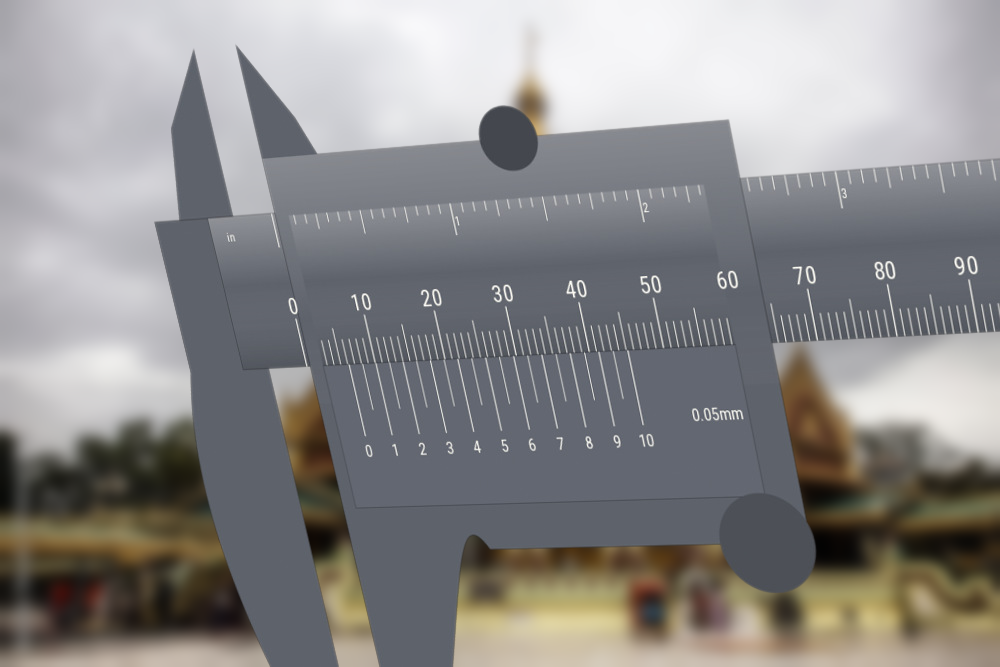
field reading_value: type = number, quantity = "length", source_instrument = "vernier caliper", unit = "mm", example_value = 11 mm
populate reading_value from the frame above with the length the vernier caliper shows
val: 6.2 mm
